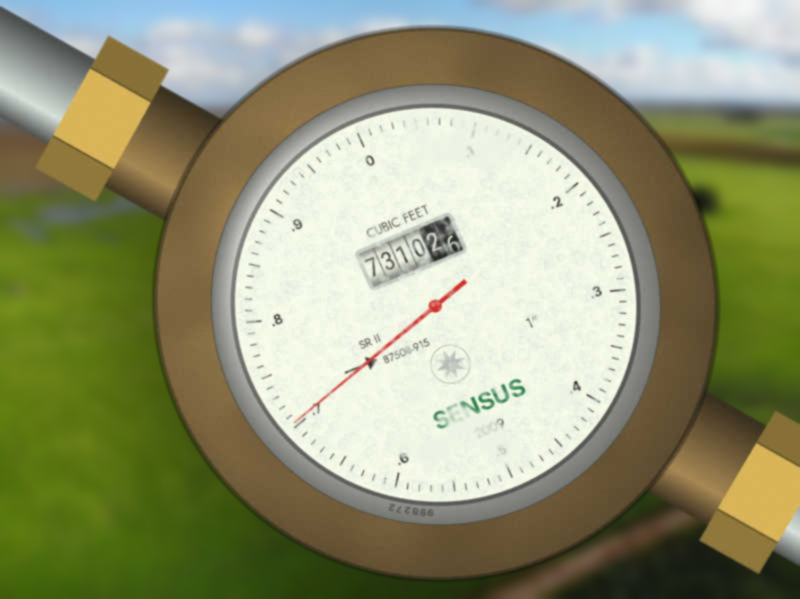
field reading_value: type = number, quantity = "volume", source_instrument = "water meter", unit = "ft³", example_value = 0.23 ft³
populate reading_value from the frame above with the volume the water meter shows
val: 731025.70 ft³
